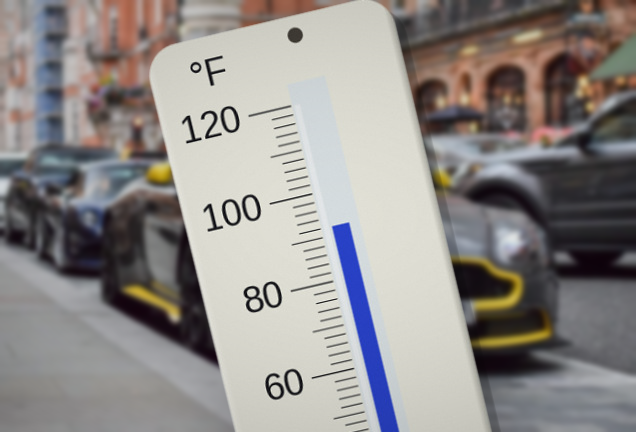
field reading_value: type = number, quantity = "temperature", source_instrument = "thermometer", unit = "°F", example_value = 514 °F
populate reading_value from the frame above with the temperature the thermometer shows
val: 92 °F
